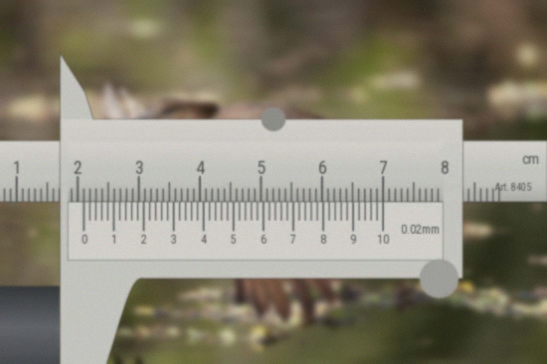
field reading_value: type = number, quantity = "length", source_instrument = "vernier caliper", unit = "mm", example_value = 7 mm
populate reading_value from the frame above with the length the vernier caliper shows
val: 21.0 mm
